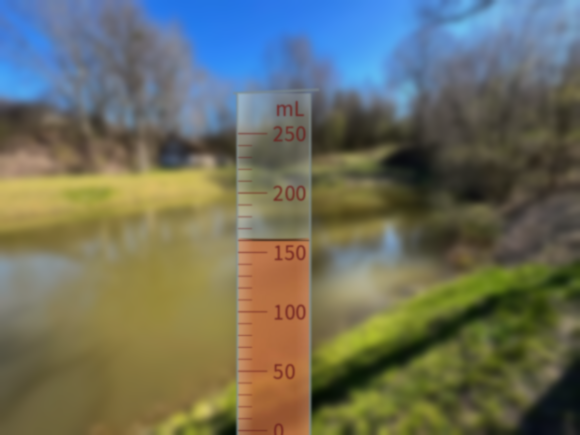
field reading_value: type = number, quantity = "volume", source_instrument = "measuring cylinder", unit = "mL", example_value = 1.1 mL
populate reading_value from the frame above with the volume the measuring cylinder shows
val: 160 mL
